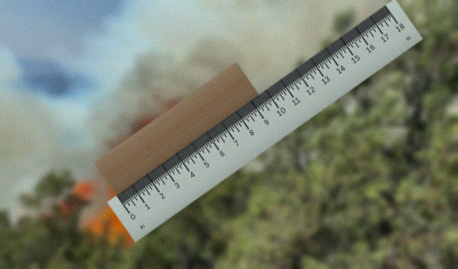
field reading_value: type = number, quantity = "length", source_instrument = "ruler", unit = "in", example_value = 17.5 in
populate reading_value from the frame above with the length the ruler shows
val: 9.5 in
